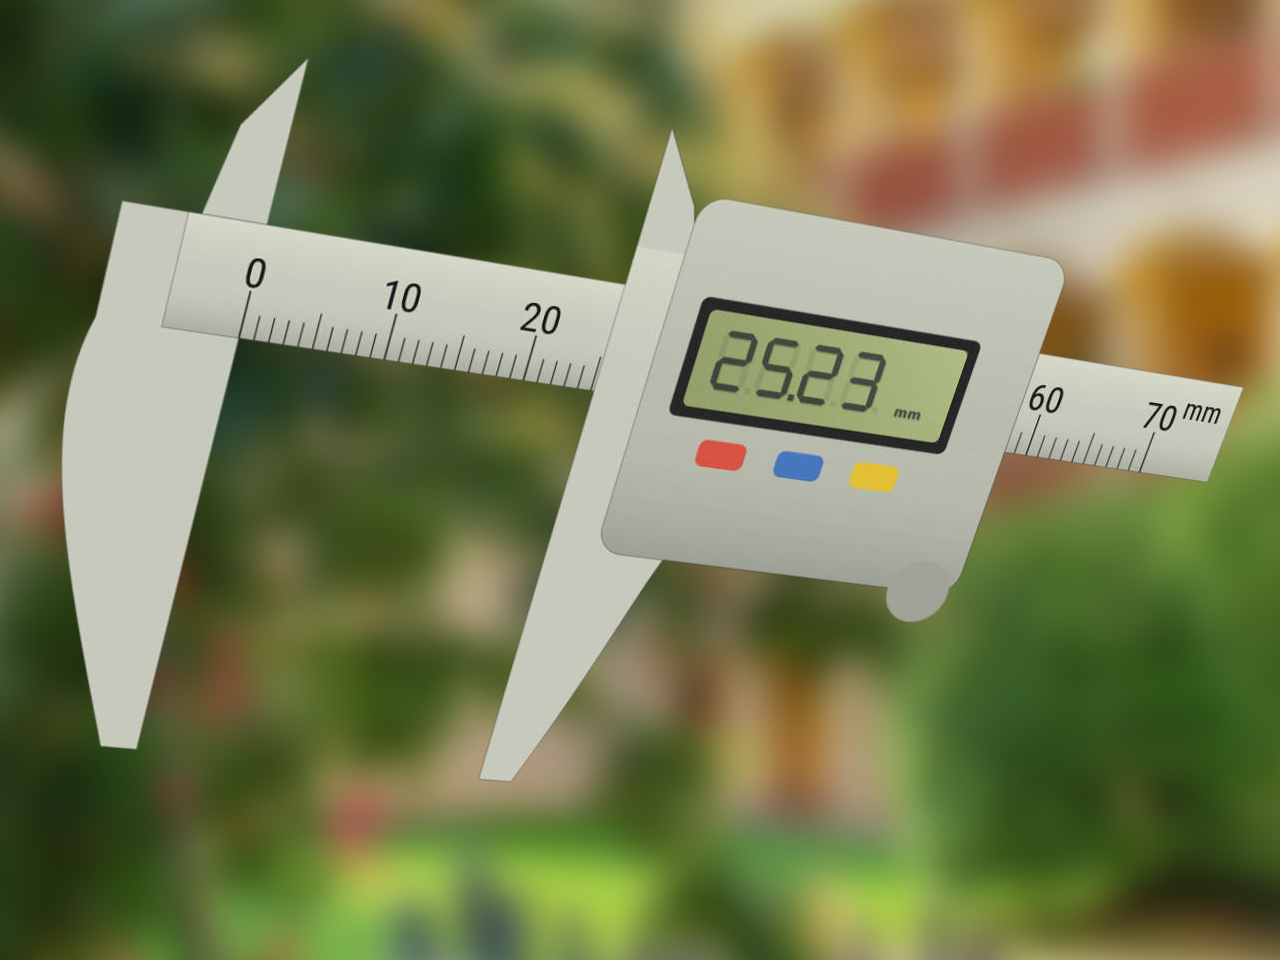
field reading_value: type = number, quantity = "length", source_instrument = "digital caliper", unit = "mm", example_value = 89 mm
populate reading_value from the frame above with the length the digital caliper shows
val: 25.23 mm
